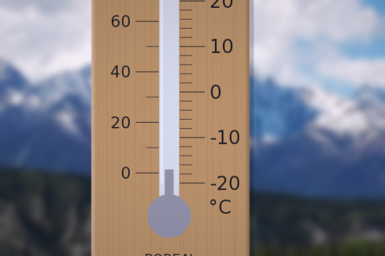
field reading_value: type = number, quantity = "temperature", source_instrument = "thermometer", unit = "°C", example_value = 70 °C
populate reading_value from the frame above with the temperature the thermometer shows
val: -17 °C
